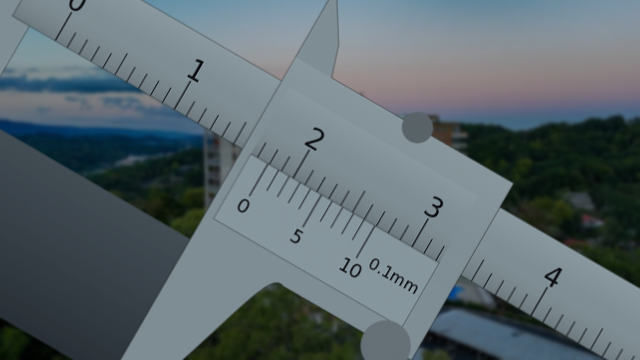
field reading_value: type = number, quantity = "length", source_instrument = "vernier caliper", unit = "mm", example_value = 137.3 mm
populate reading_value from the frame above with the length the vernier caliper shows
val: 17.9 mm
